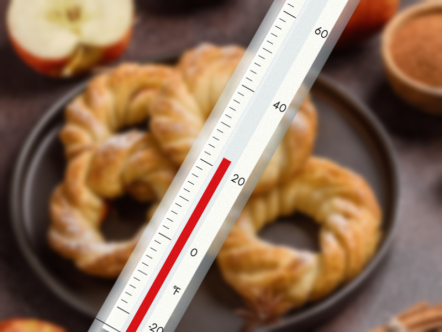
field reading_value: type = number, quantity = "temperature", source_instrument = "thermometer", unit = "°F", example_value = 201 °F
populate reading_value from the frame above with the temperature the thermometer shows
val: 23 °F
